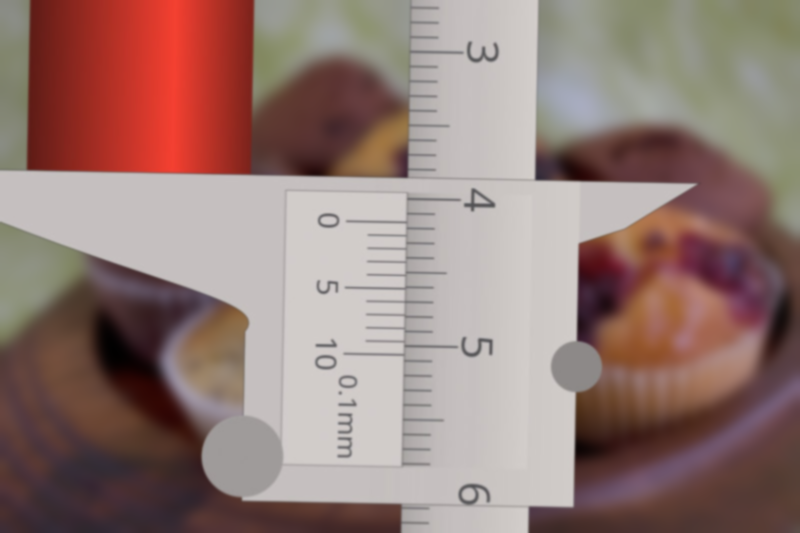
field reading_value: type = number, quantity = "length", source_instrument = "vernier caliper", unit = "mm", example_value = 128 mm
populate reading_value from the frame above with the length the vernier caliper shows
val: 41.6 mm
